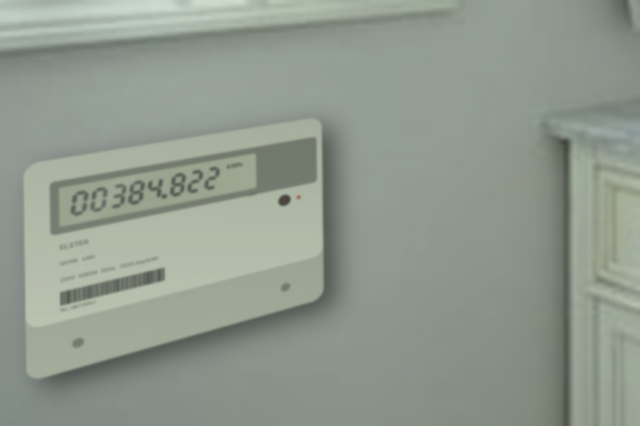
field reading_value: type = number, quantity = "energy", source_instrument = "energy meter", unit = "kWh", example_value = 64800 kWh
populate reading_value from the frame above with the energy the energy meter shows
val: 384.822 kWh
